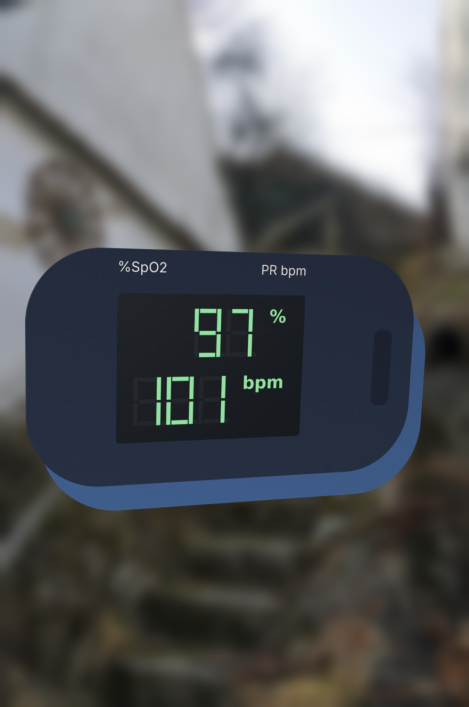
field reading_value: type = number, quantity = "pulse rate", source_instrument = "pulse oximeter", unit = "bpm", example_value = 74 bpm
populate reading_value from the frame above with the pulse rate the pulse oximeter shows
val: 101 bpm
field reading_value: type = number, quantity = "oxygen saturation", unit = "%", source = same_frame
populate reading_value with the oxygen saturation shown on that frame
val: 97 %
